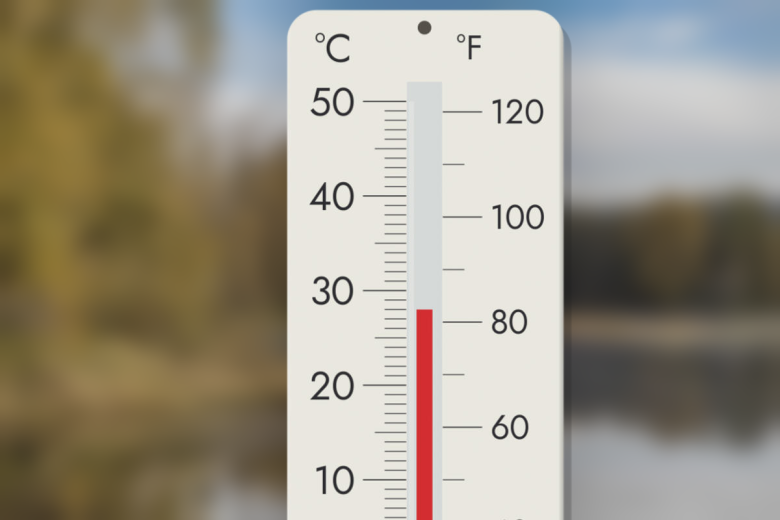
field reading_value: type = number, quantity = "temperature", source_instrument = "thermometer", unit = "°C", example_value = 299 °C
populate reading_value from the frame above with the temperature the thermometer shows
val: 28 °C
